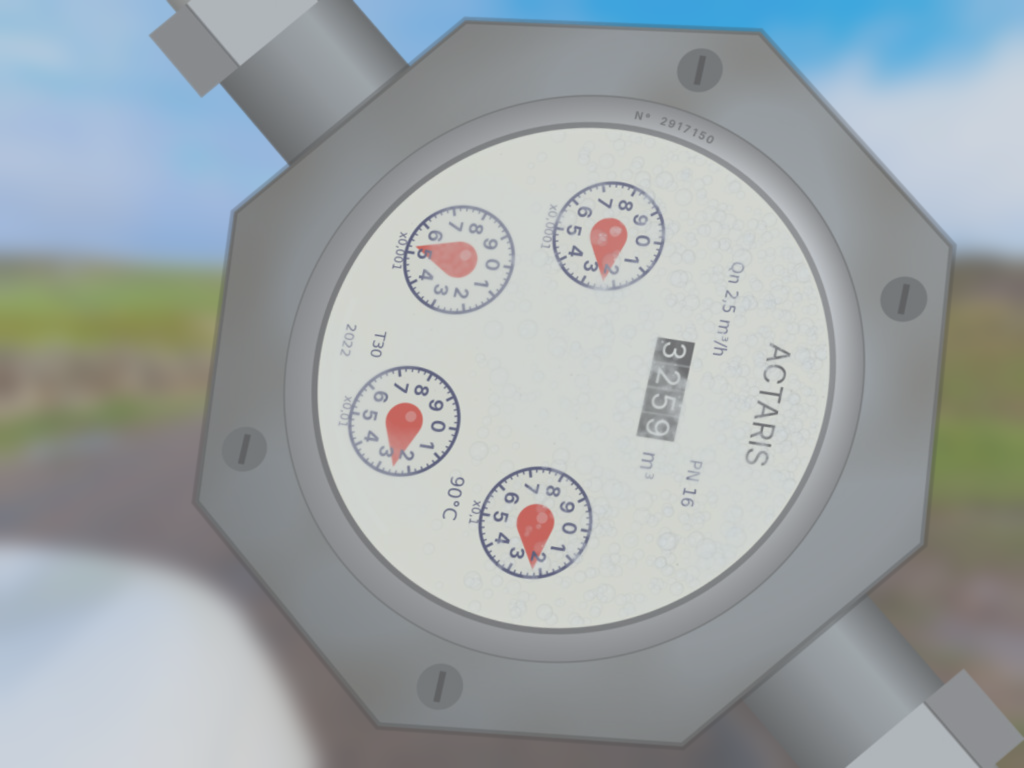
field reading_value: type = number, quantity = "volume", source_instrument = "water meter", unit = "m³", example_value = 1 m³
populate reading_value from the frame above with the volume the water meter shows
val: 3259.2252 m³
